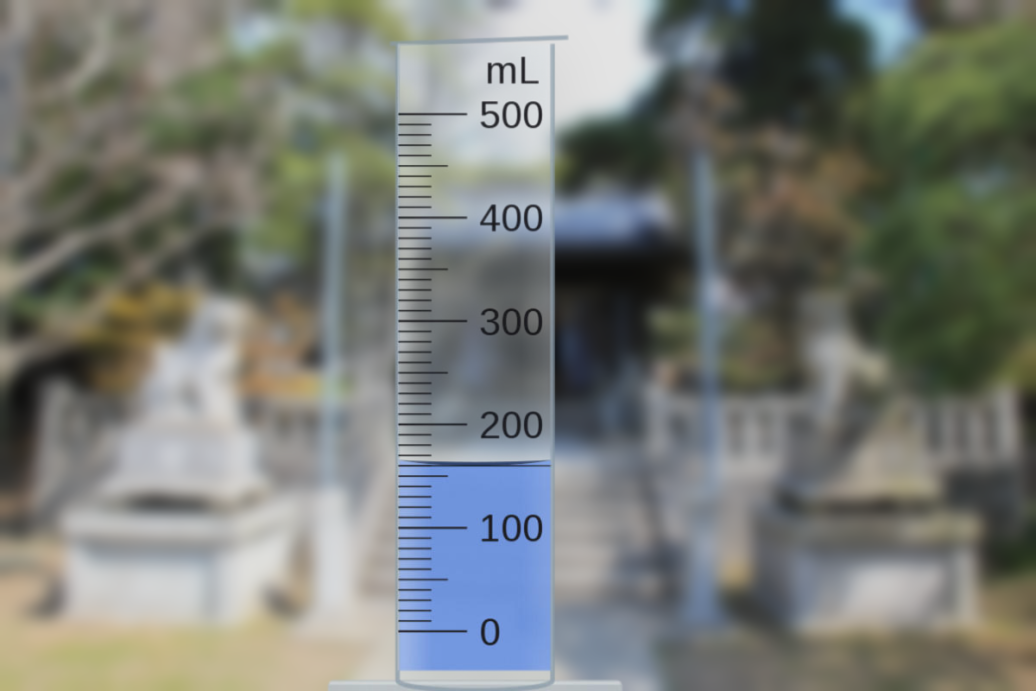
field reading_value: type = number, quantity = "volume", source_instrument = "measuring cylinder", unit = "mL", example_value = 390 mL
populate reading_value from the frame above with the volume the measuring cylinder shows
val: 160 mL
